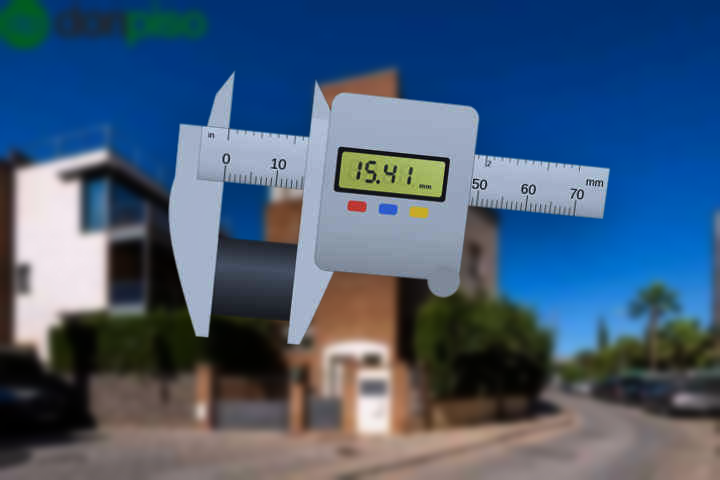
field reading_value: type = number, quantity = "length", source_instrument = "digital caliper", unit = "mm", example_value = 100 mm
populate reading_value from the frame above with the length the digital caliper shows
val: 15.41 mm
